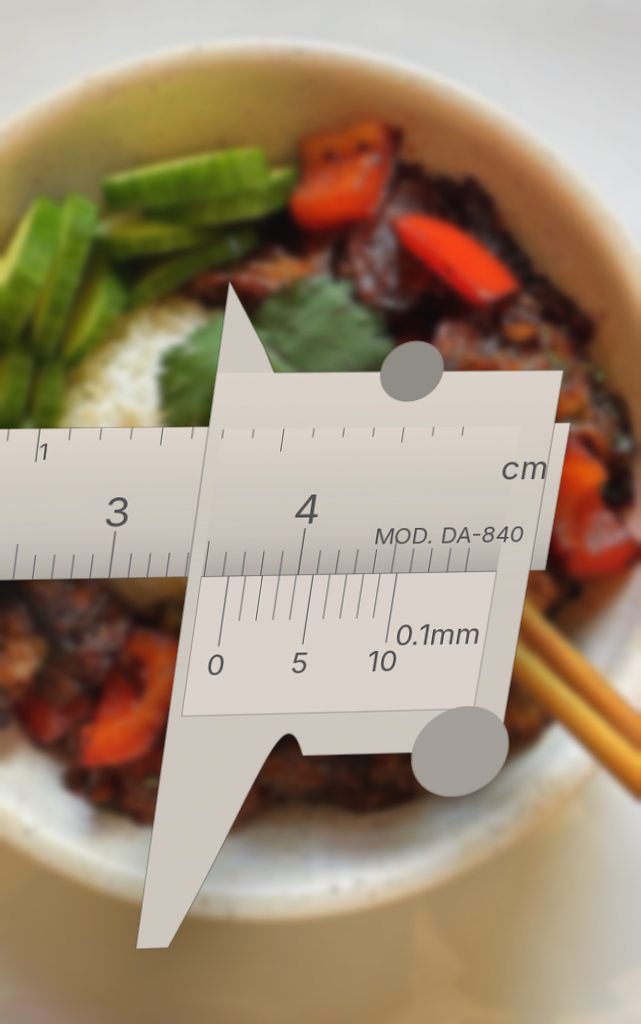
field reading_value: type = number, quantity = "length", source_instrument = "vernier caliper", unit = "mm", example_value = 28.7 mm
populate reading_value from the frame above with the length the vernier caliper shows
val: 36.3 mm
